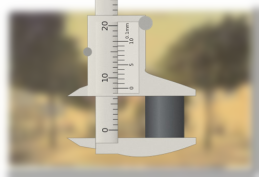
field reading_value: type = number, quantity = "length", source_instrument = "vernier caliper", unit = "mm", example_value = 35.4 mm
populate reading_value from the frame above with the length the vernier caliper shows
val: 8.0 mm
